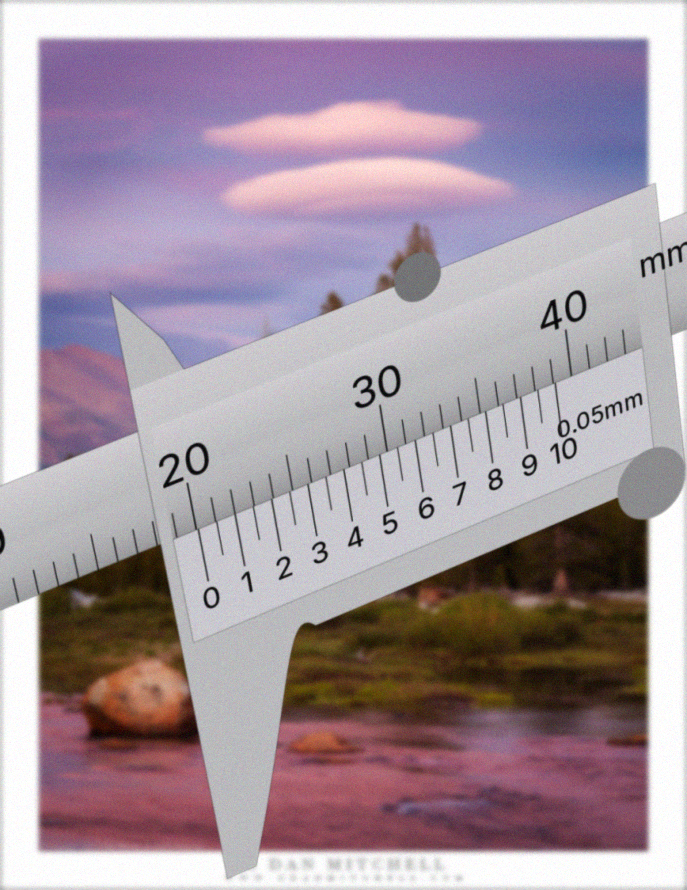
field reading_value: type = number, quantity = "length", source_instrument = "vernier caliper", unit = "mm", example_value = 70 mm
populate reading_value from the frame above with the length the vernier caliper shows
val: 20.1 mm
